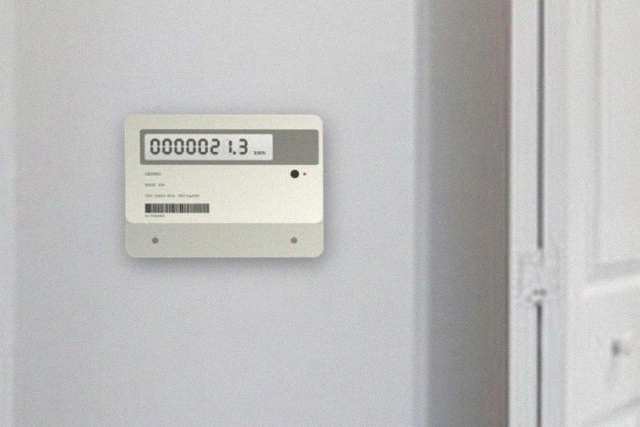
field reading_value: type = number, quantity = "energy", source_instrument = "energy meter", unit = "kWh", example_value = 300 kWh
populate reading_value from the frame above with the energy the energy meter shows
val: 21.3 kWh
